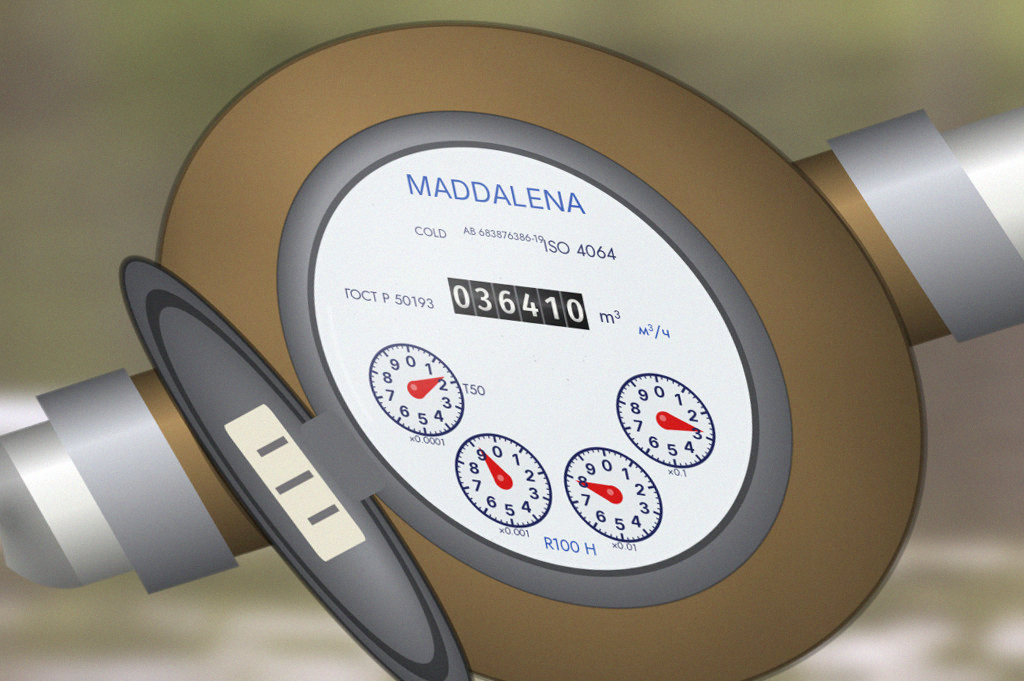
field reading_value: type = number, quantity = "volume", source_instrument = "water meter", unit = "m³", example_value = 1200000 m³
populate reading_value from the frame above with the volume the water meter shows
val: 36410.2791 m³
